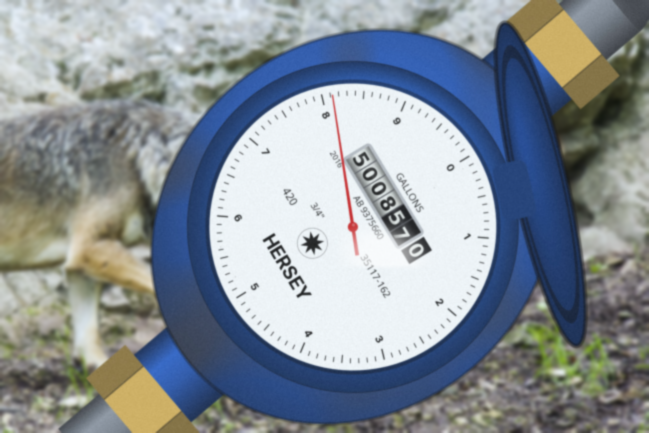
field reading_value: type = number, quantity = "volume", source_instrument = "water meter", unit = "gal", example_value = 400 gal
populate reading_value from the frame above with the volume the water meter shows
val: 5008568.1 gal
